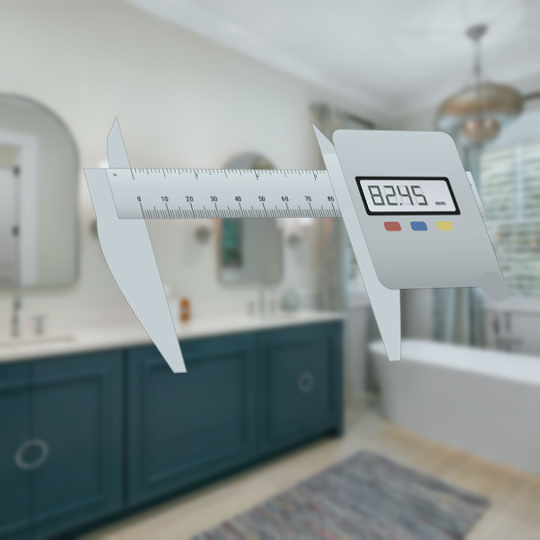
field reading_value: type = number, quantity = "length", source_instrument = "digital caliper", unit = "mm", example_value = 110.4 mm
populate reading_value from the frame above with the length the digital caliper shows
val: 82.45 mm
